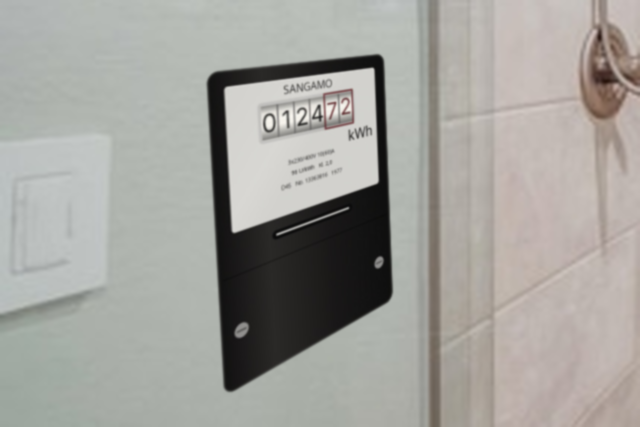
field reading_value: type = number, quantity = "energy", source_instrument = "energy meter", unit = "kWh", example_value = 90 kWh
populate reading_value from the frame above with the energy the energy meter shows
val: 124.72 kWh
